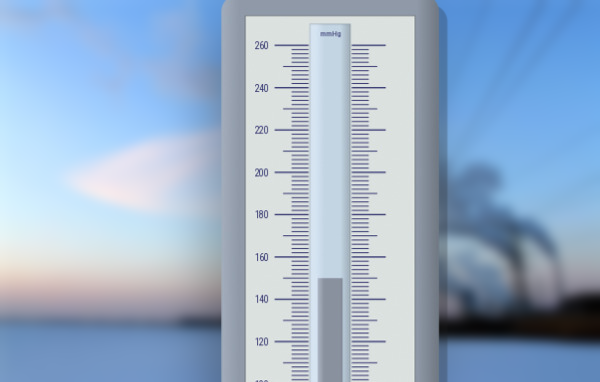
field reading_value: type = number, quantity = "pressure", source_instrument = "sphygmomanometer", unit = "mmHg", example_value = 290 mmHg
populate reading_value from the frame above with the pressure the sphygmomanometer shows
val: 150 mmHg
